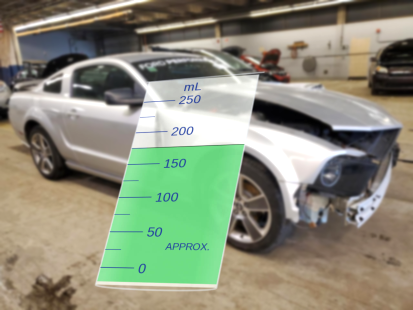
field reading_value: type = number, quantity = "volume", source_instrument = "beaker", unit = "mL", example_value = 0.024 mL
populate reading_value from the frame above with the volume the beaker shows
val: 175 mL
